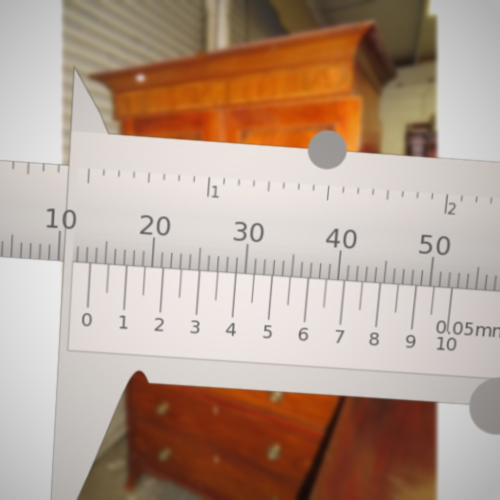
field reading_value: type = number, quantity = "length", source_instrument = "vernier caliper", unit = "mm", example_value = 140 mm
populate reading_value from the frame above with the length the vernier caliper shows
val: 13.4 mm
